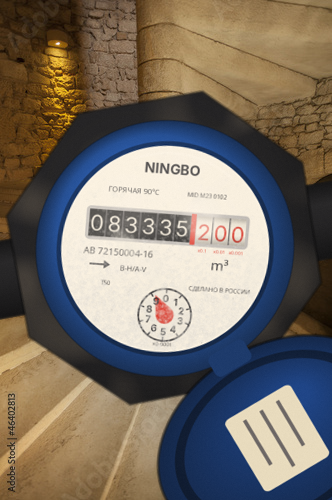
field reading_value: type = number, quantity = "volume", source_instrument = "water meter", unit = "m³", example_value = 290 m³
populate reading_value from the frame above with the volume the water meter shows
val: 83335.1999 m³
